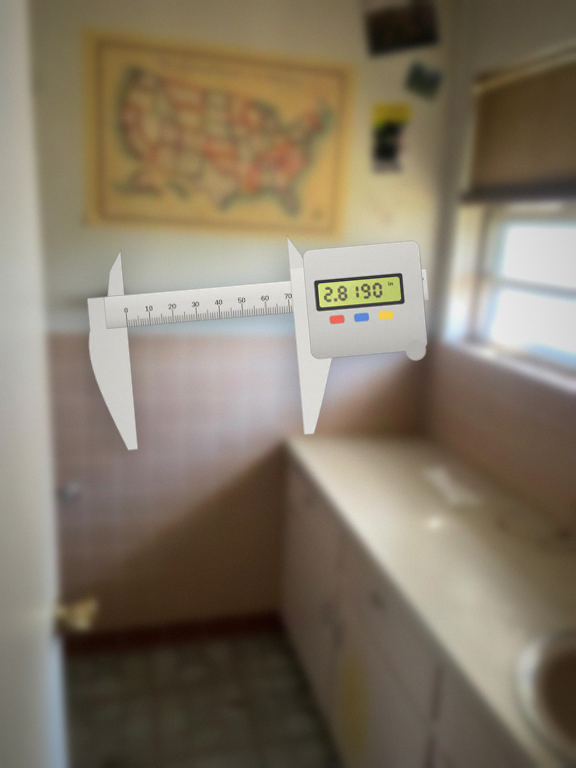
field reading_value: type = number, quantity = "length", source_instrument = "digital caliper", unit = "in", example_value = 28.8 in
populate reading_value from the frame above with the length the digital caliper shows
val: 2.8190 in
